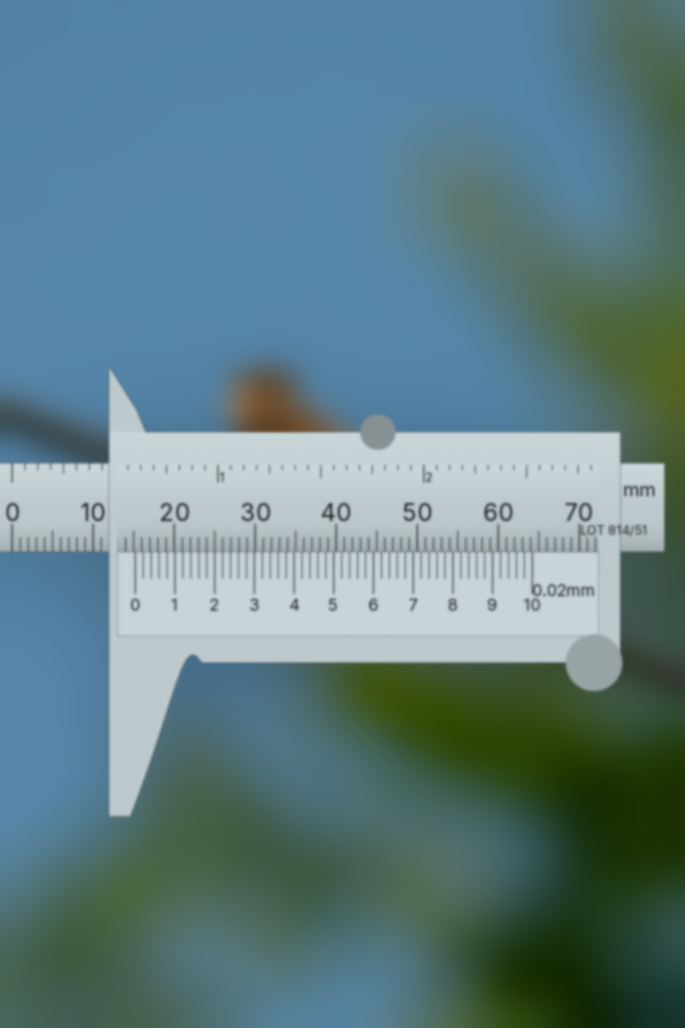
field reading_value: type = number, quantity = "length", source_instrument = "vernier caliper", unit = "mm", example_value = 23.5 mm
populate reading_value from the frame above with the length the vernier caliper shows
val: 15.2 mm
